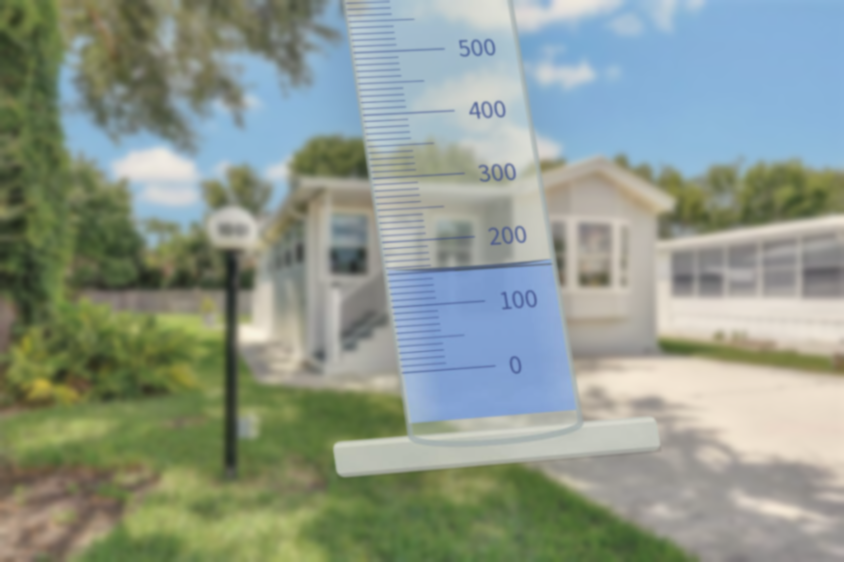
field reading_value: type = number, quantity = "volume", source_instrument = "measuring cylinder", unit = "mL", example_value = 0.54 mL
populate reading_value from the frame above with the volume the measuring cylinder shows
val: 150 mL
